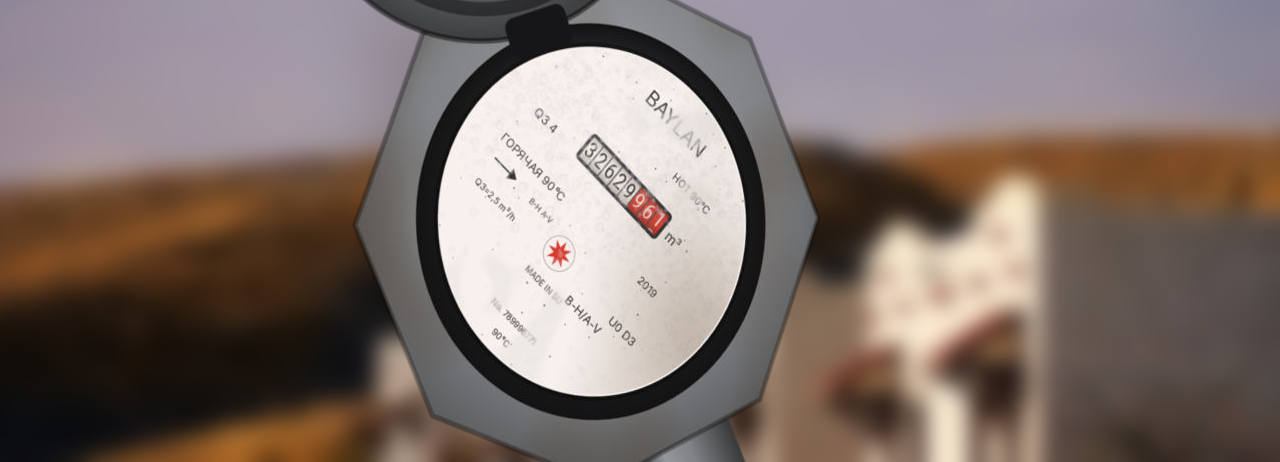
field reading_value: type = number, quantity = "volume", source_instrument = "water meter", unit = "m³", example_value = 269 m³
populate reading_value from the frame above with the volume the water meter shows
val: 32629.961 m³
